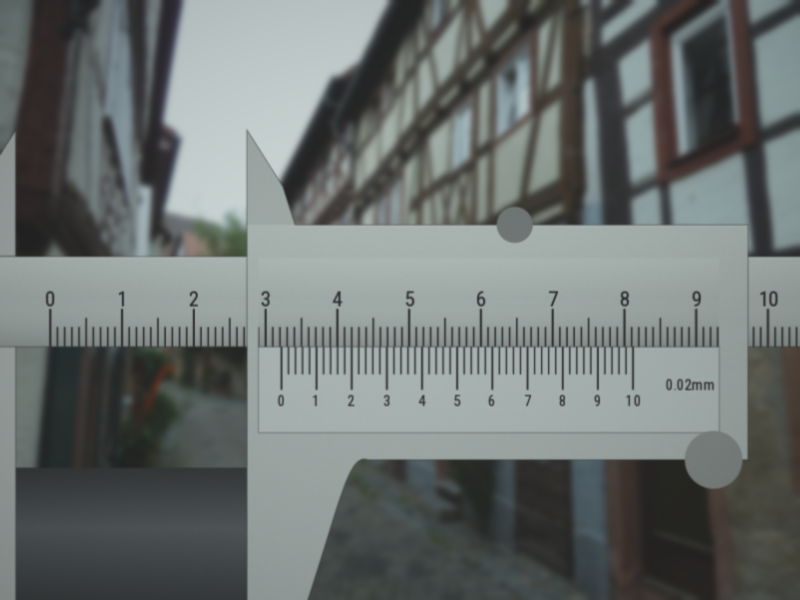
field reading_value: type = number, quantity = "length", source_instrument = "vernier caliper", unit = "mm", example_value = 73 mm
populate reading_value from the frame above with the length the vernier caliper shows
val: 32.2 mm
